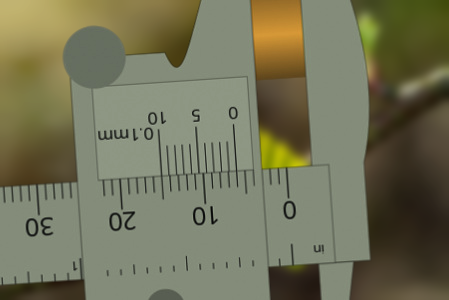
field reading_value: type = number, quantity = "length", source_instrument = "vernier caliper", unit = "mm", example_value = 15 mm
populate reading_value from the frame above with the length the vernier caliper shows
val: 6.0 mm
